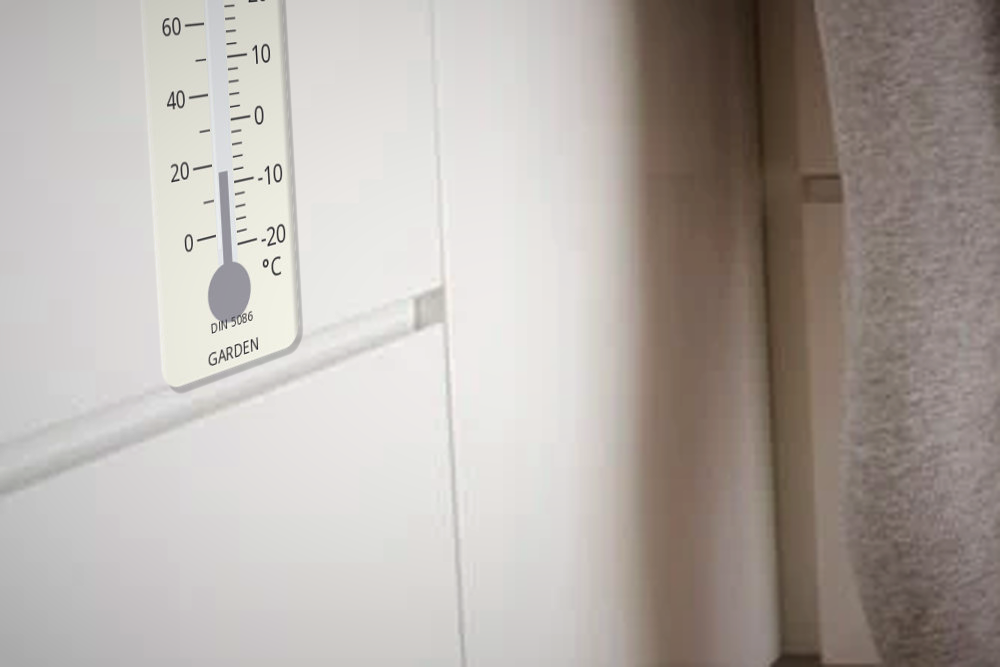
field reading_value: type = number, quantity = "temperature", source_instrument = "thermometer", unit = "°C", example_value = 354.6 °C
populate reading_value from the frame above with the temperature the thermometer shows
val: -8 °C
